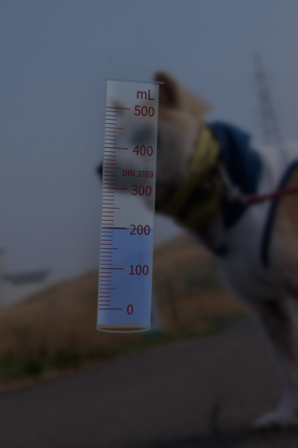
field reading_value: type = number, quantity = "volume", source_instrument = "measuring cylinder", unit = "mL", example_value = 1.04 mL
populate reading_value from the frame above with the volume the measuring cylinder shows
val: 200 mL
